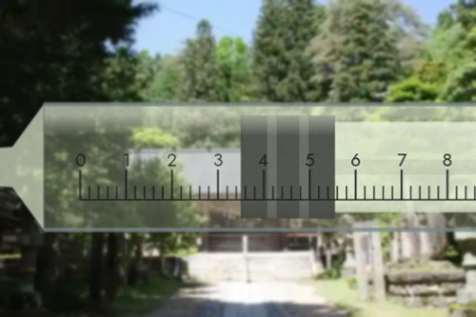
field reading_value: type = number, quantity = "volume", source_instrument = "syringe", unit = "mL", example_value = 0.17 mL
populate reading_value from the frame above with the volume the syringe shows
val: 3.5 mL
